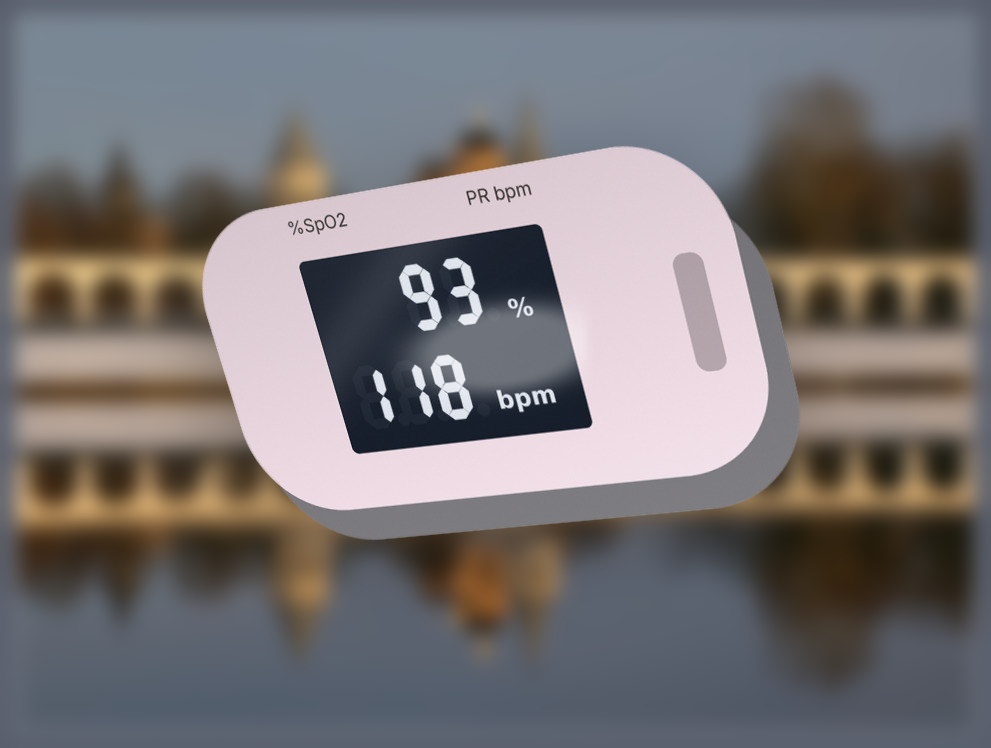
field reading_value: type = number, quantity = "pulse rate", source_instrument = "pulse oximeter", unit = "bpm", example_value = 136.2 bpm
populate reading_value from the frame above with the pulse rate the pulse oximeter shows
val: 118 bpm
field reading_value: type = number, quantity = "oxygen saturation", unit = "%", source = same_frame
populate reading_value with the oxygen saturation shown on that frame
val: 93 %
